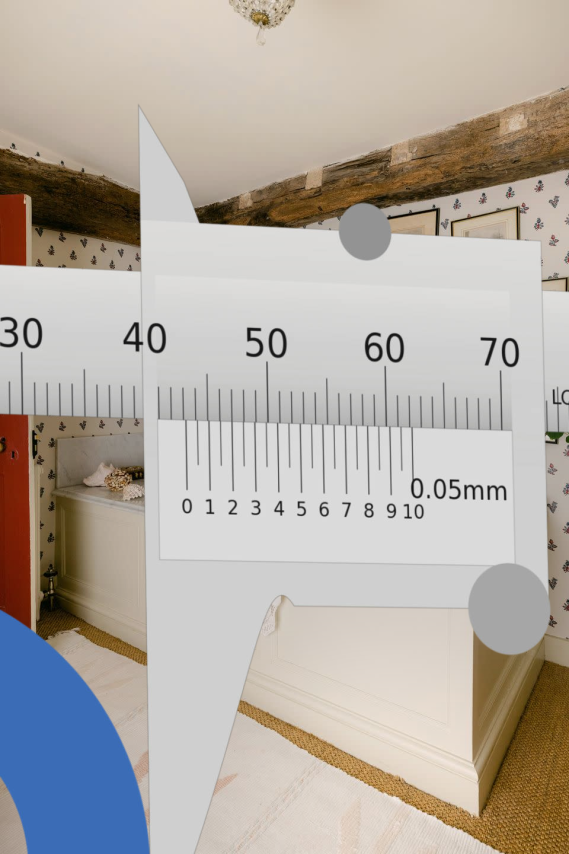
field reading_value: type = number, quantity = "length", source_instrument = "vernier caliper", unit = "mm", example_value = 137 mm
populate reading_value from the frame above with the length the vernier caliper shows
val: 43.2 mm
